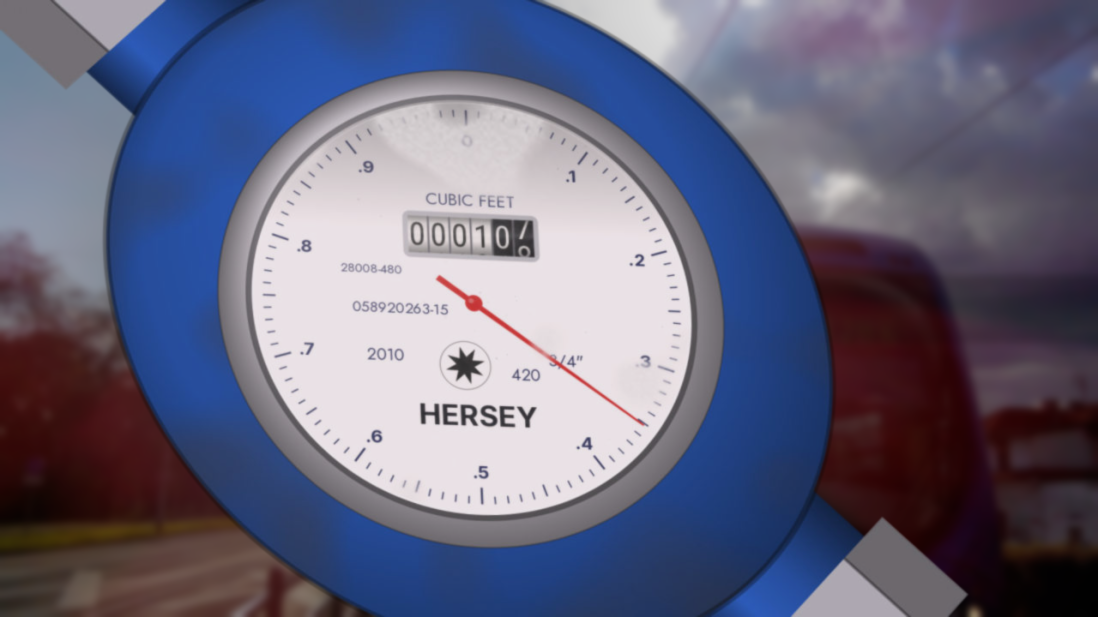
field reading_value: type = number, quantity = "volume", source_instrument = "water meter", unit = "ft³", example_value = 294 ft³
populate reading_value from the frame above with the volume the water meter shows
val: 107.35 ft³
